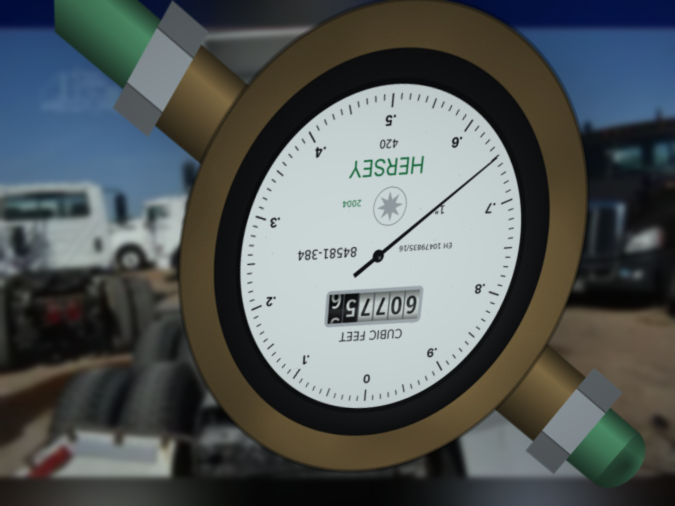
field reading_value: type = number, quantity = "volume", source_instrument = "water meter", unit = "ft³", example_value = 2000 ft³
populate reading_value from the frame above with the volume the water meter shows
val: 607755.65 ft³
